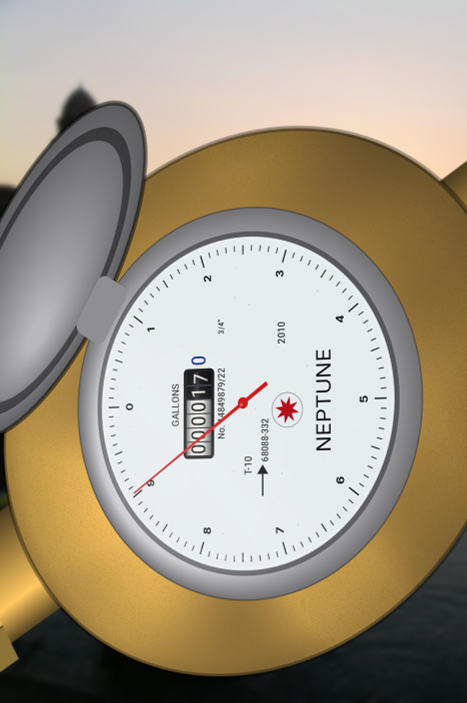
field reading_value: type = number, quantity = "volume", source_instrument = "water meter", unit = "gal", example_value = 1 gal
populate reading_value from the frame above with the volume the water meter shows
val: 169.0 gal
